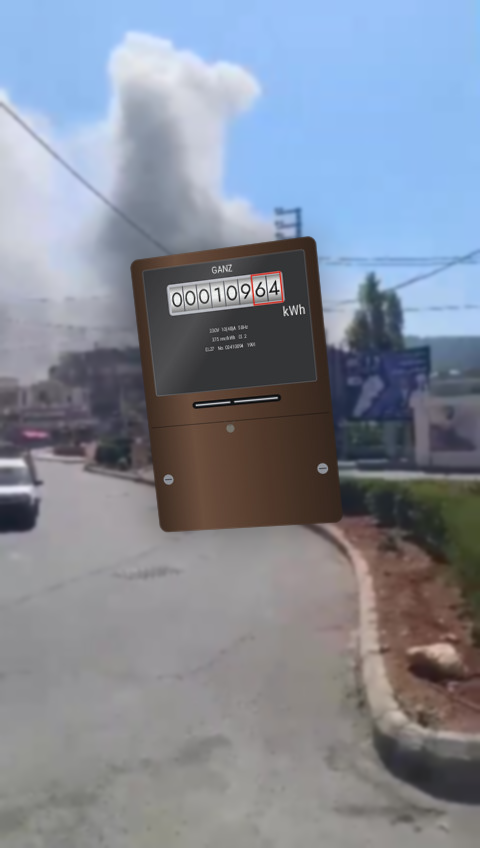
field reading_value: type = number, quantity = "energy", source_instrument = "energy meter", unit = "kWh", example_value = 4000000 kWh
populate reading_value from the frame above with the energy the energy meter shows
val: 109.64 kWh
